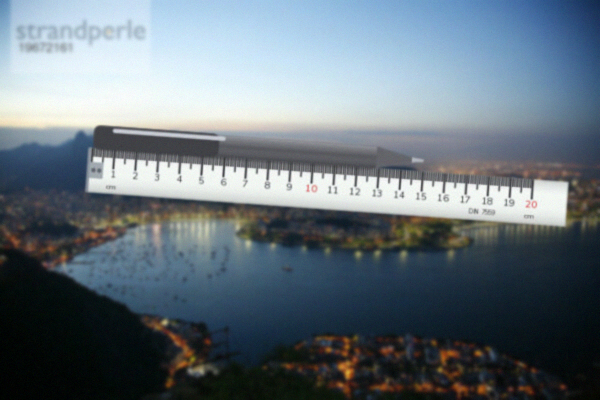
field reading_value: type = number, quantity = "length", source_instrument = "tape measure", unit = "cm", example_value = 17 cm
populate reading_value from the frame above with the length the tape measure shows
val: 15 cm
